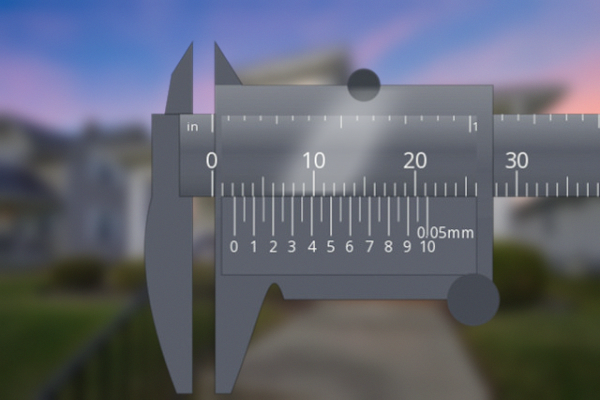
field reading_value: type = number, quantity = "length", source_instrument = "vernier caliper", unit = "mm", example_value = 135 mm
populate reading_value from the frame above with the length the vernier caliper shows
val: 2.2 mm
